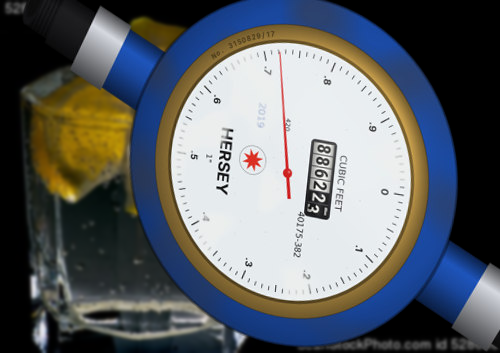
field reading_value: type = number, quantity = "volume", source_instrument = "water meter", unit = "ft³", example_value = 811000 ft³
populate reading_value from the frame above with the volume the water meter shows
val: 886222.72 ft³
